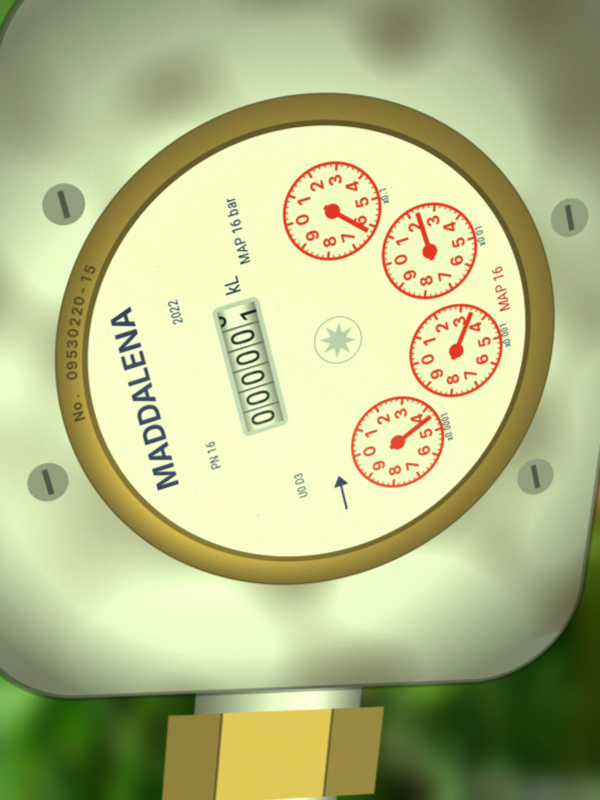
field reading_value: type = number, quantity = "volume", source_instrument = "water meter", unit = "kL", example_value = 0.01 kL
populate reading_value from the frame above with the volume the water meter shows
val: 0.6234 kL
